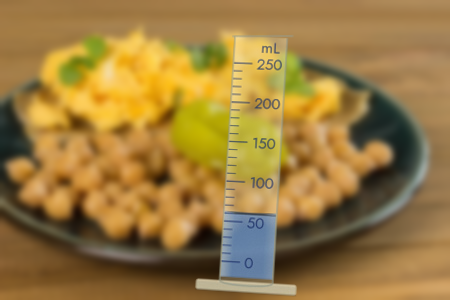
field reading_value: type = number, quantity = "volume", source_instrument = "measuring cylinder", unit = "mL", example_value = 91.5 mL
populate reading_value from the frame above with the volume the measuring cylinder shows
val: 60 mL
